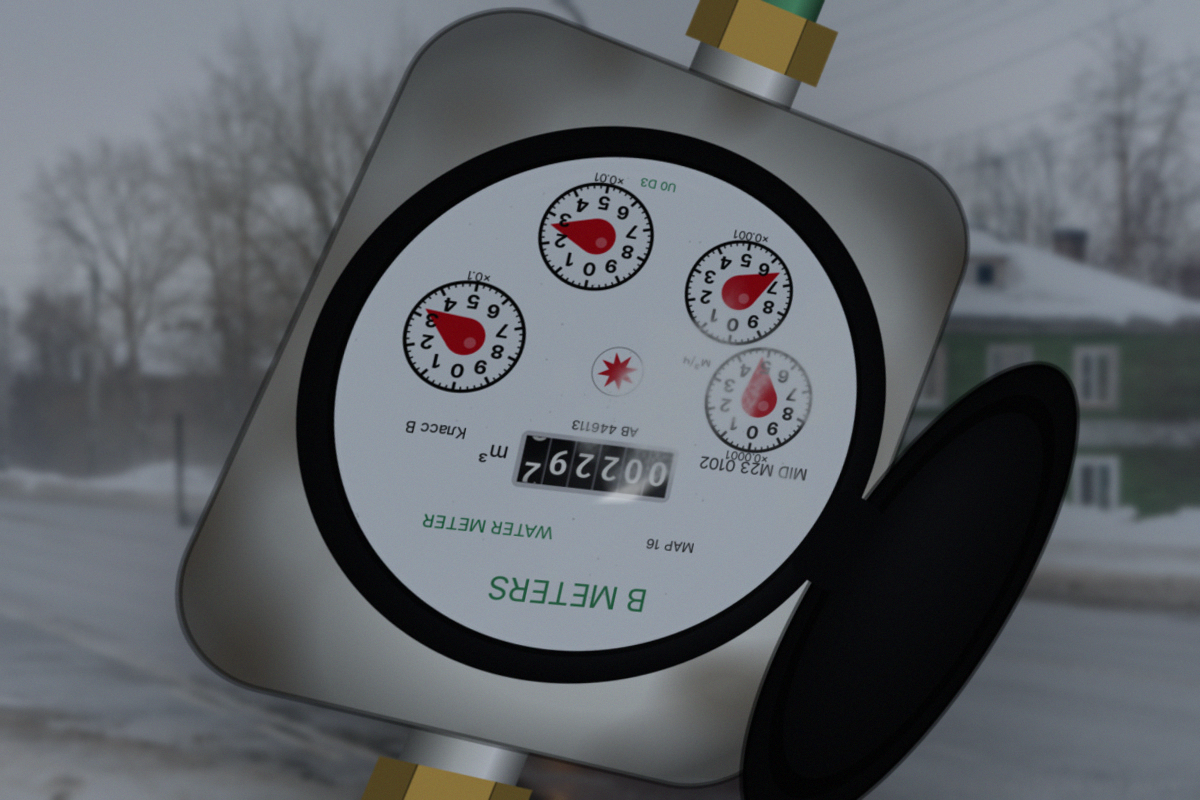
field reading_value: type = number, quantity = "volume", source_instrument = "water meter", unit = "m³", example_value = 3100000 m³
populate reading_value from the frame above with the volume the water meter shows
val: 2292.3264 m³
